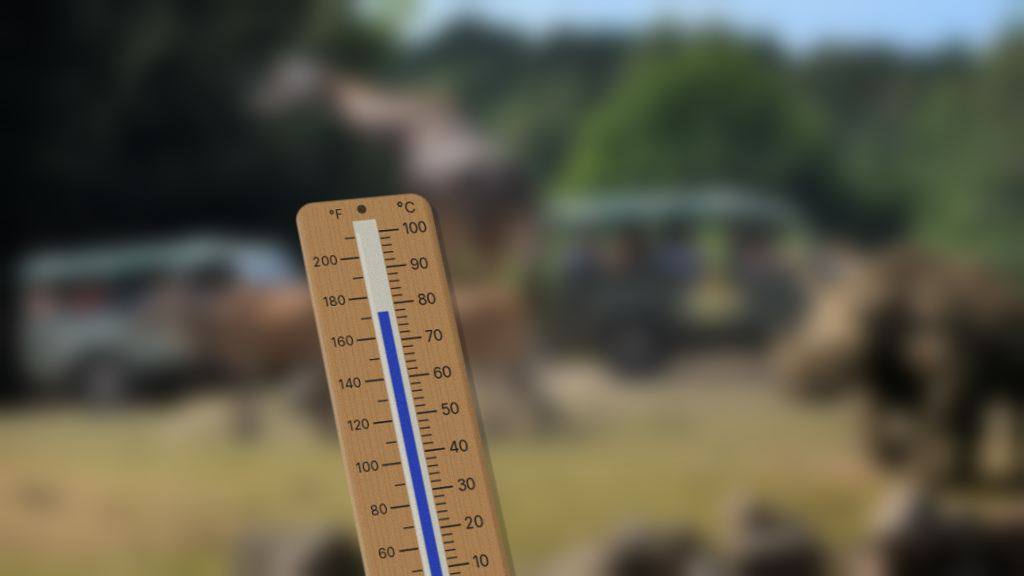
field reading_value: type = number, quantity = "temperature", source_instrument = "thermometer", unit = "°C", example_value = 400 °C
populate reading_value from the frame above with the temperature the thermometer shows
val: 78 °C
